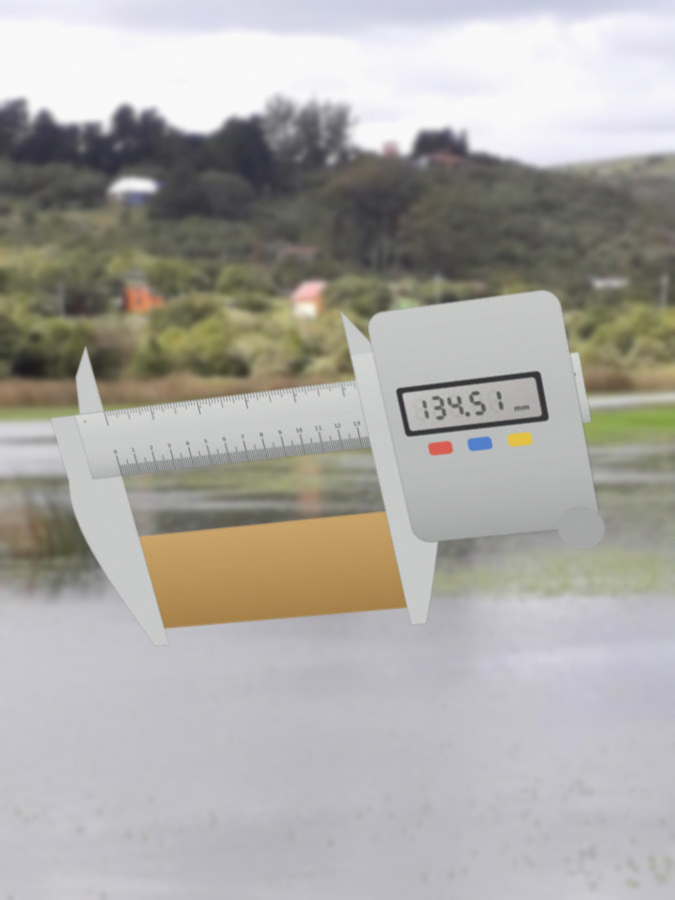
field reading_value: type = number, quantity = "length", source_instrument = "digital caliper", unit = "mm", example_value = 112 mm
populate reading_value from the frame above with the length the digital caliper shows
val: 134.51 mm
